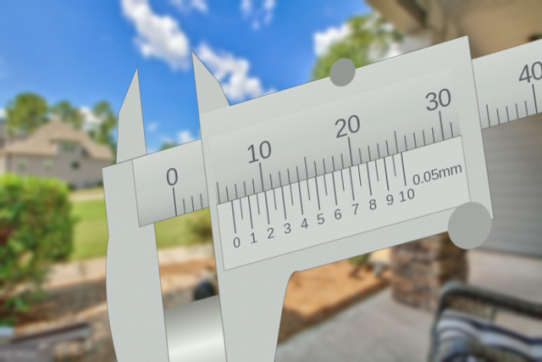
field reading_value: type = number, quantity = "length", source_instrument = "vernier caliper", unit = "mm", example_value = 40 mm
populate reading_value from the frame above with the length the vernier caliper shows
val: 6.4 mm
